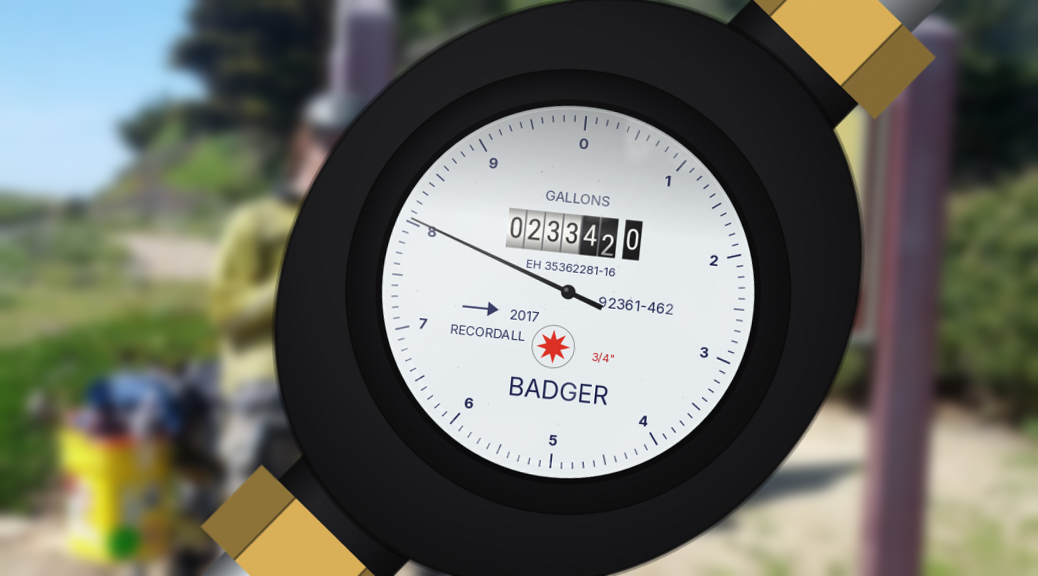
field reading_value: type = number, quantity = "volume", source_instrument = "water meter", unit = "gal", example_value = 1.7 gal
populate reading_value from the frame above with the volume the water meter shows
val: 233418.0 gal
